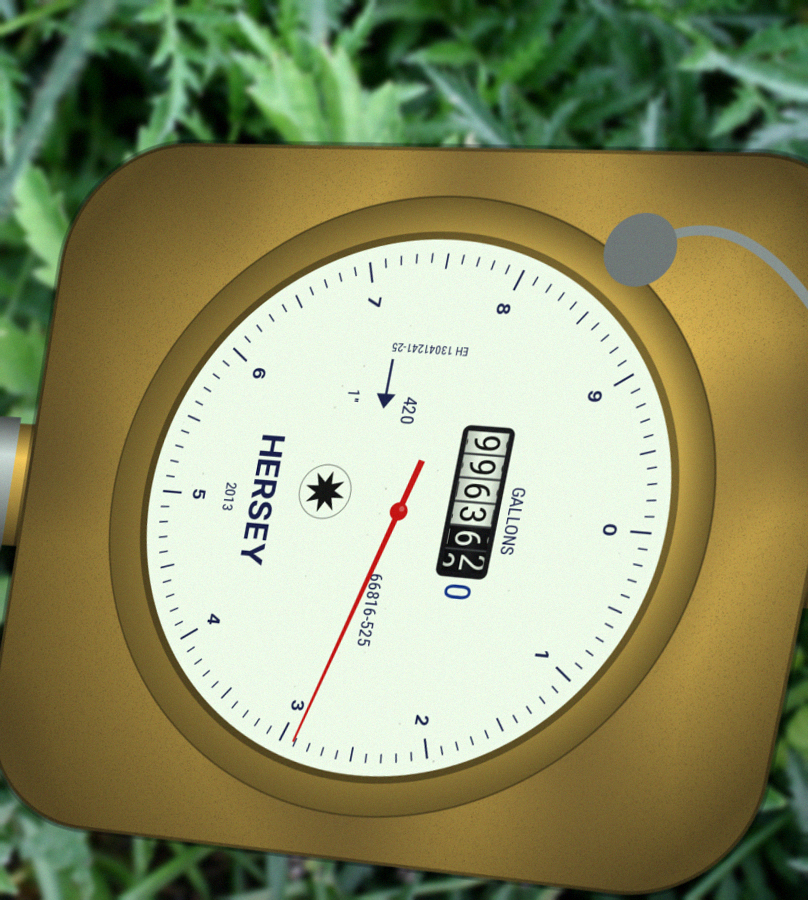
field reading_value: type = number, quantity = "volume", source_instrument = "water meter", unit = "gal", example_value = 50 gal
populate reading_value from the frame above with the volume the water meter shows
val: 9963622.9 gal
